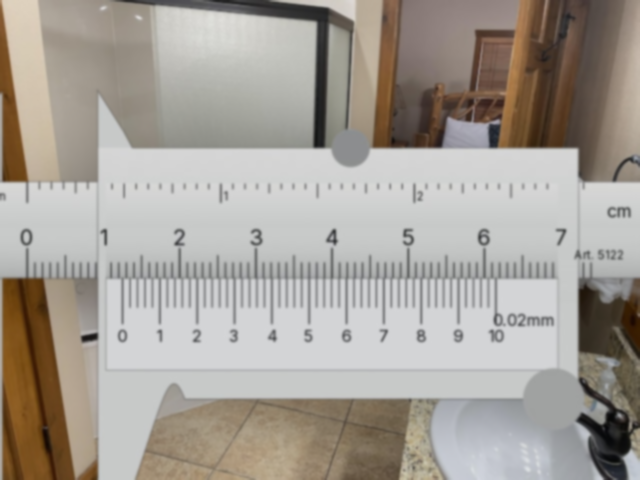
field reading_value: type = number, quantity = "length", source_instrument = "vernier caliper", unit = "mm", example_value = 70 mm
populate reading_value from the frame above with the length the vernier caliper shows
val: 12.5 mm
